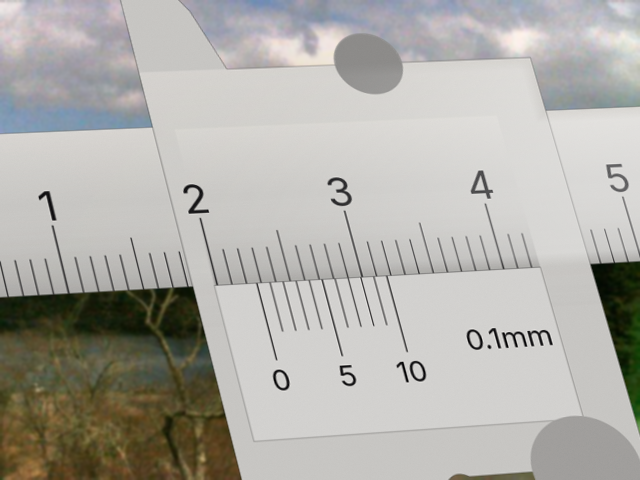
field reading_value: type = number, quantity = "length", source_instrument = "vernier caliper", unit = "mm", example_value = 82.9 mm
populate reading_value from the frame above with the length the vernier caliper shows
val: 22.7 mm
